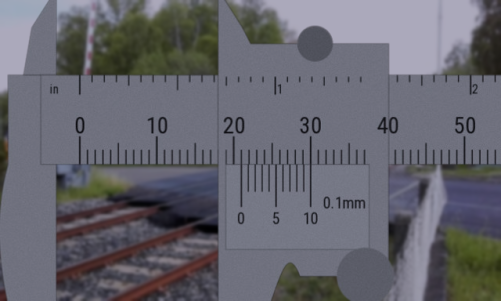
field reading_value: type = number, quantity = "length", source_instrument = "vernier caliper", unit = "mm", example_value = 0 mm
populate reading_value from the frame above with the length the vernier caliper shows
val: 21.0 mm
